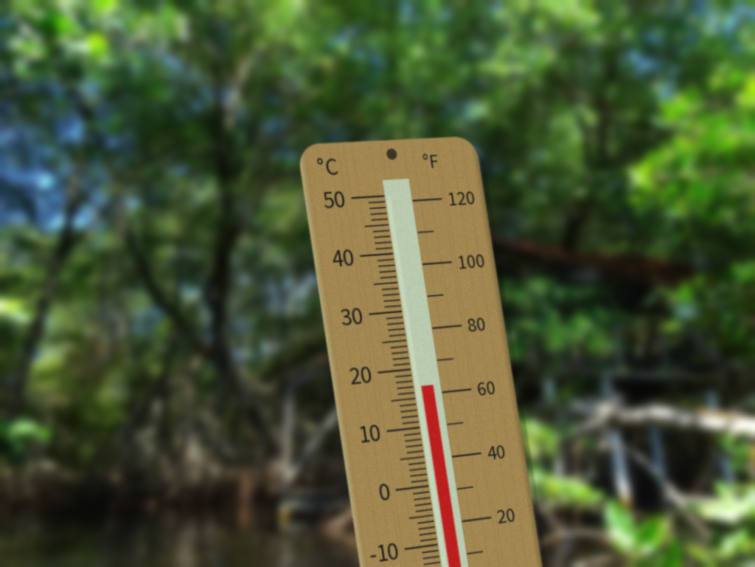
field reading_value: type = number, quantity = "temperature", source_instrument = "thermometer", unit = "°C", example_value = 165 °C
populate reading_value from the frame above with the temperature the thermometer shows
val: 17 °C
